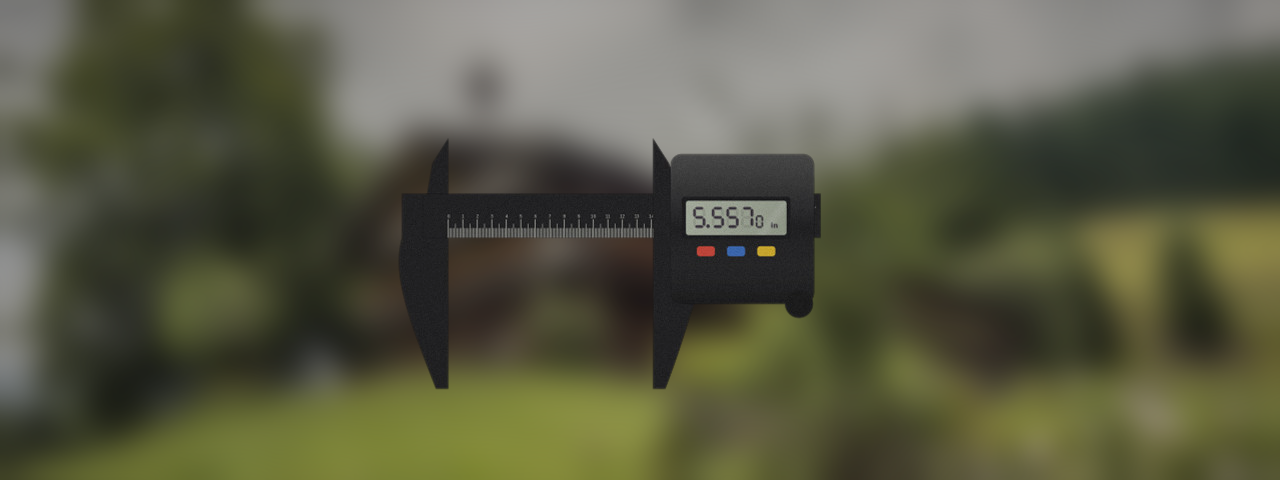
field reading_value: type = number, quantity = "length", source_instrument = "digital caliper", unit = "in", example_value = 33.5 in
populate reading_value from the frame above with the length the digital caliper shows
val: 5.5570 in
